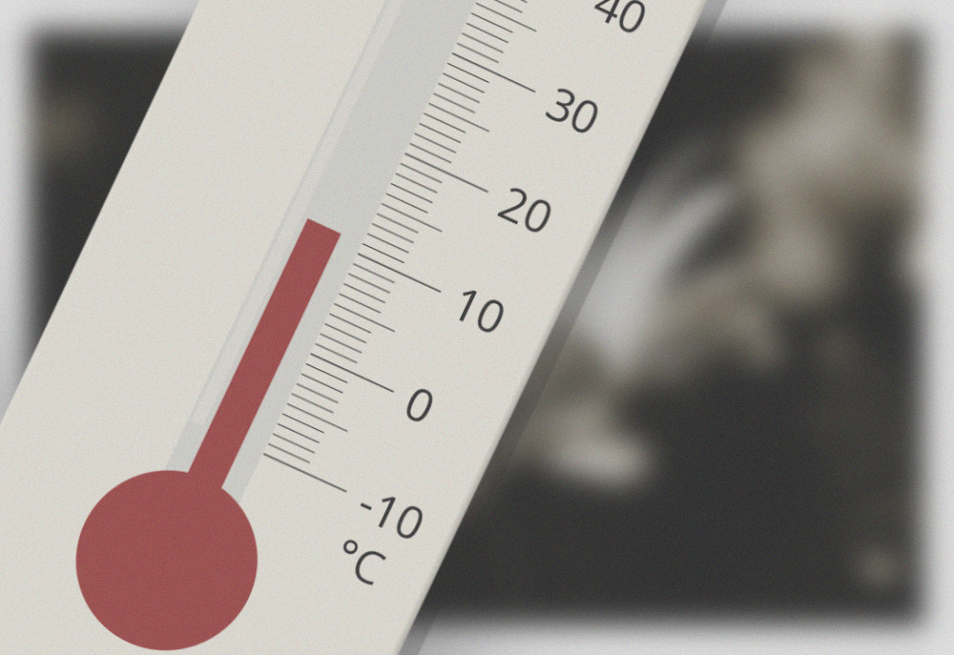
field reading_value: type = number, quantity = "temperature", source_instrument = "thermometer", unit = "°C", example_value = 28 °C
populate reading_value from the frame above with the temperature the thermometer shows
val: 11 °C
